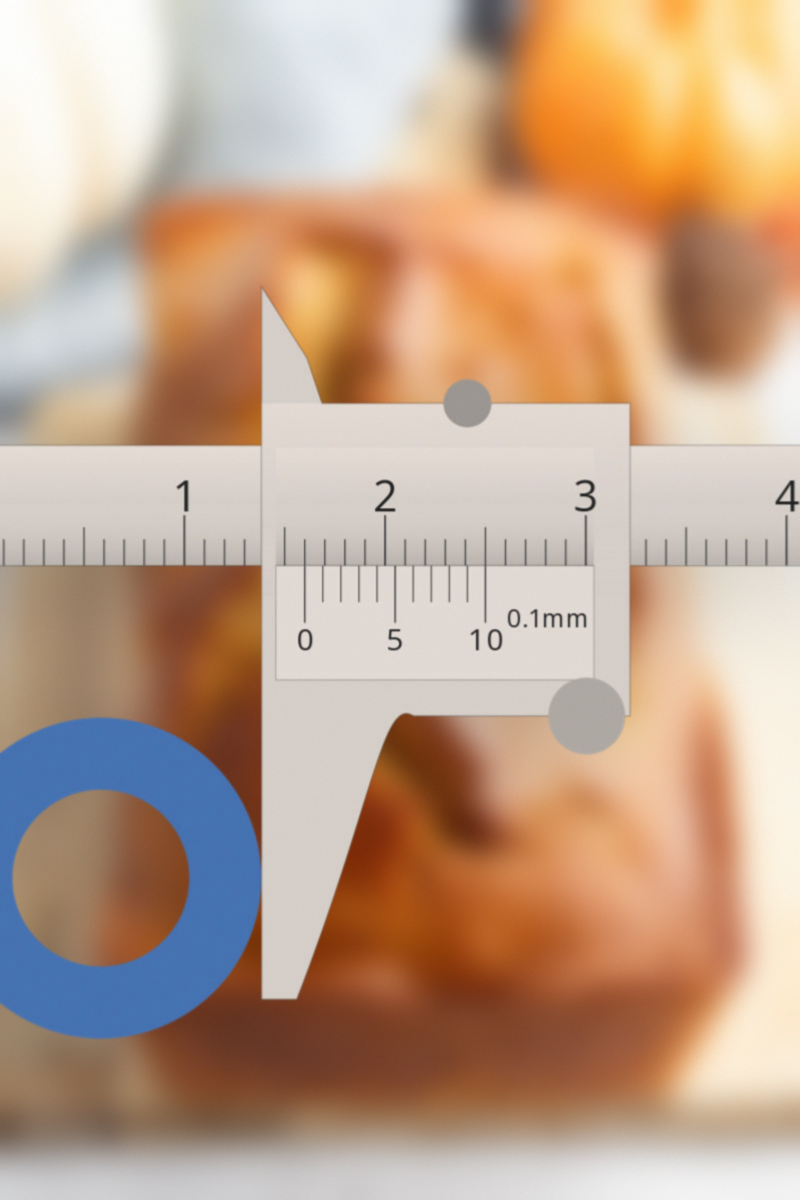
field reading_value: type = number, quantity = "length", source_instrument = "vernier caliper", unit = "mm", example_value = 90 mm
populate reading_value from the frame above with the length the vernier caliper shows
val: 16.0 mm
